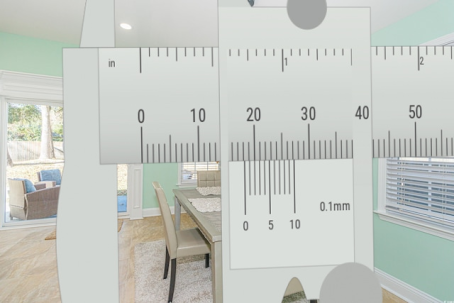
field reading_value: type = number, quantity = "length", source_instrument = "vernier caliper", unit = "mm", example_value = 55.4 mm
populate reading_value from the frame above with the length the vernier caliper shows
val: 18.2 mm
